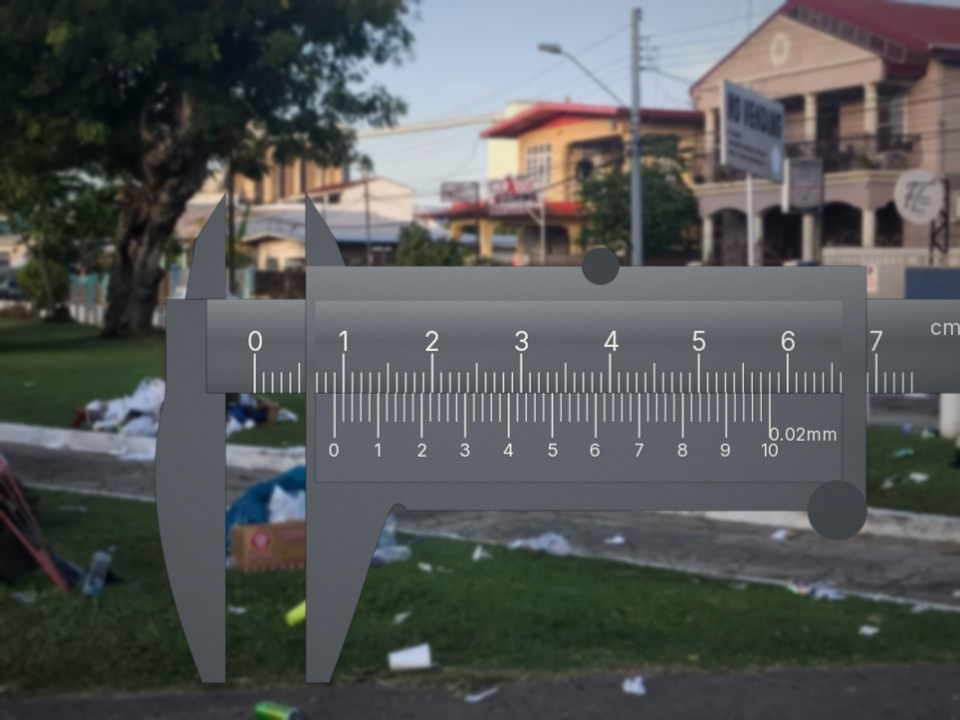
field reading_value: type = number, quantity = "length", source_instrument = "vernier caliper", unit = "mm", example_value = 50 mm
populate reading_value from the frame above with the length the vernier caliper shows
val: 9.0 mm
